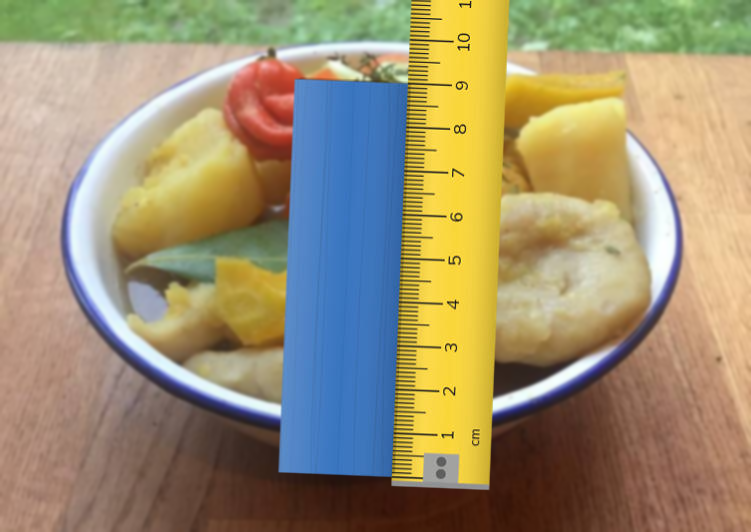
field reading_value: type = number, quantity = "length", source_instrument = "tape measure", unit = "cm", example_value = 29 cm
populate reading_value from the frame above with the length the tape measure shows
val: 9 cm
